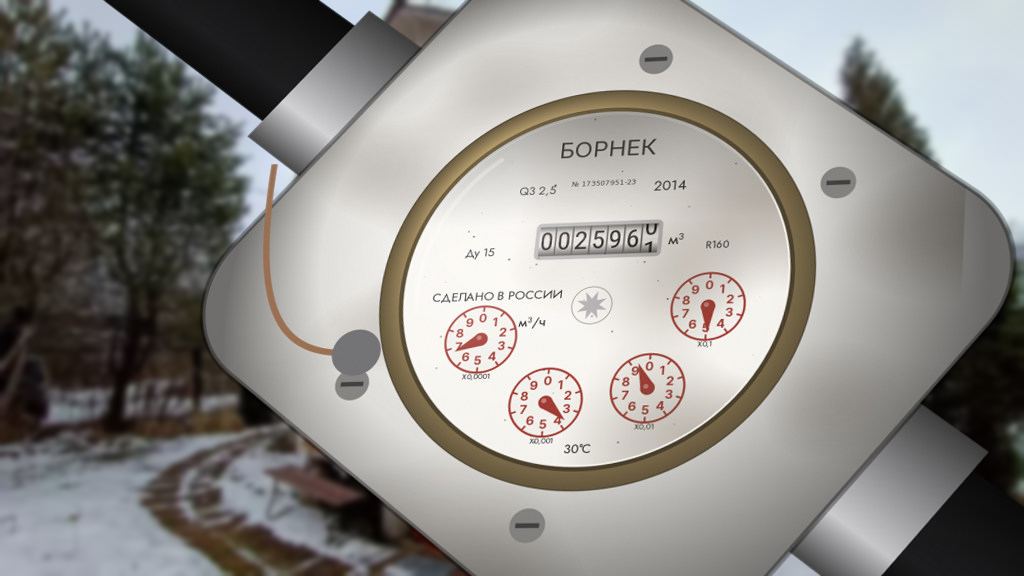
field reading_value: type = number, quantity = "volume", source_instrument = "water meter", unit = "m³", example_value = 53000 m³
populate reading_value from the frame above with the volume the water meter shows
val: 25960.4936 m³
